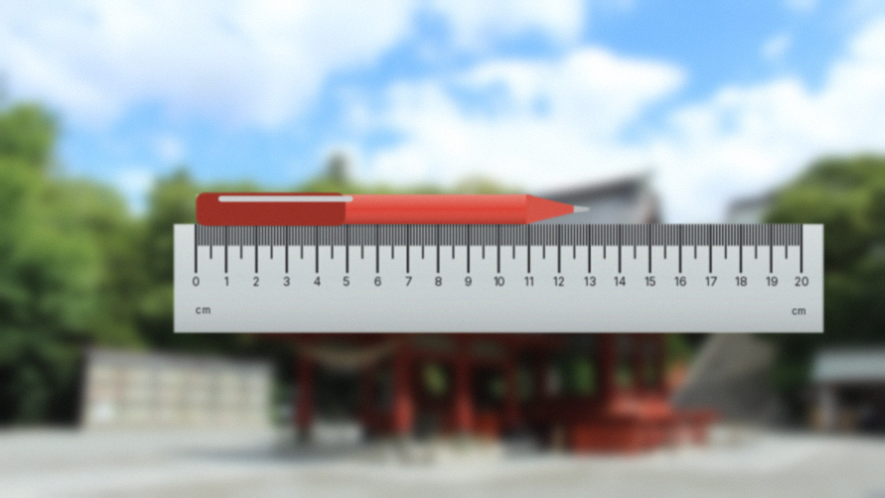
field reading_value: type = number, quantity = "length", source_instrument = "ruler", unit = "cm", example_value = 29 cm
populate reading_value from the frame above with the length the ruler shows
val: 13 cm
